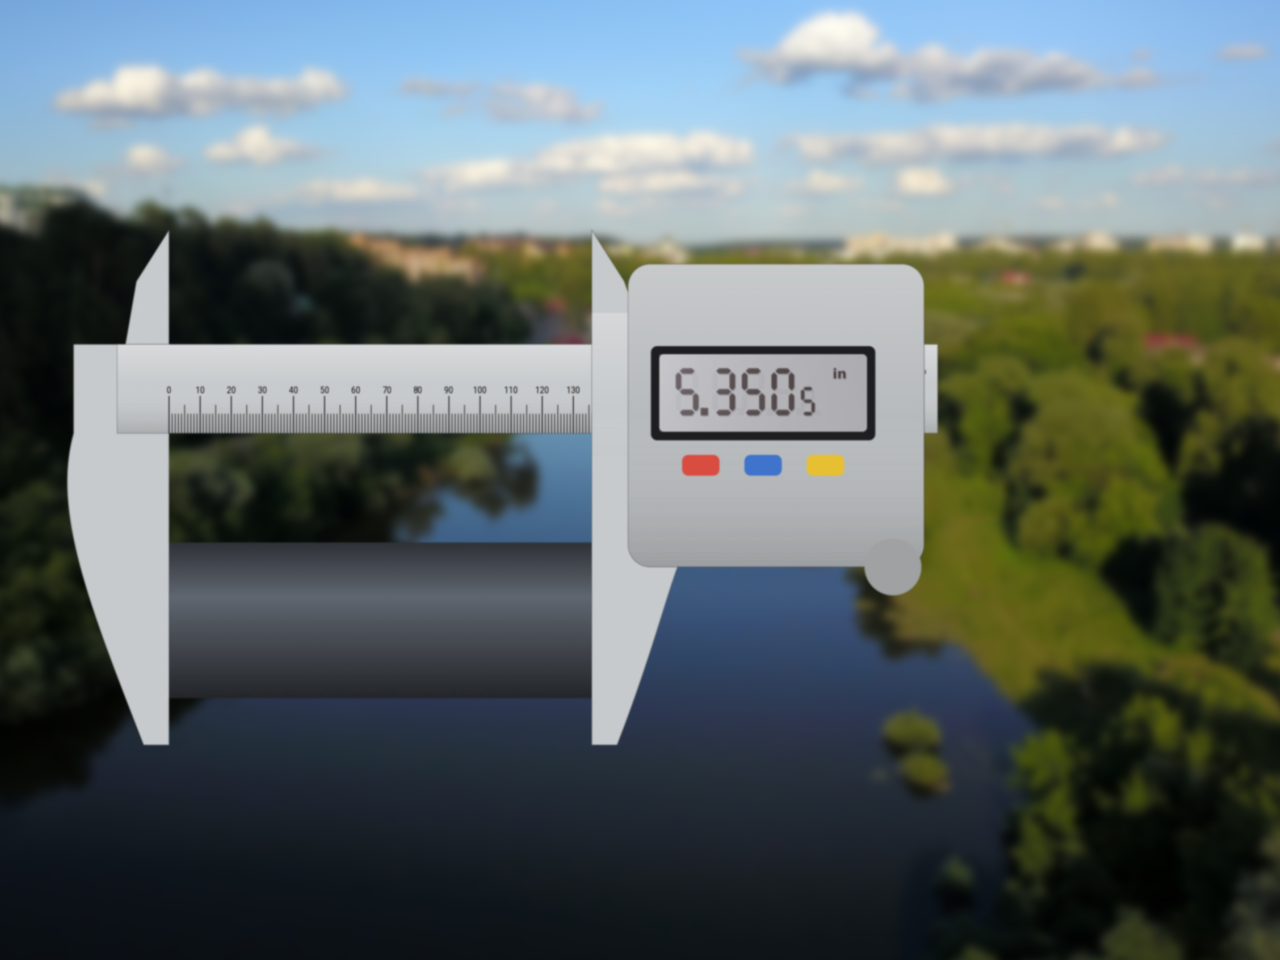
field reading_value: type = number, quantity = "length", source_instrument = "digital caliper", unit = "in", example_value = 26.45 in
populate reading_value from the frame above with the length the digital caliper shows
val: 5.3505 in
